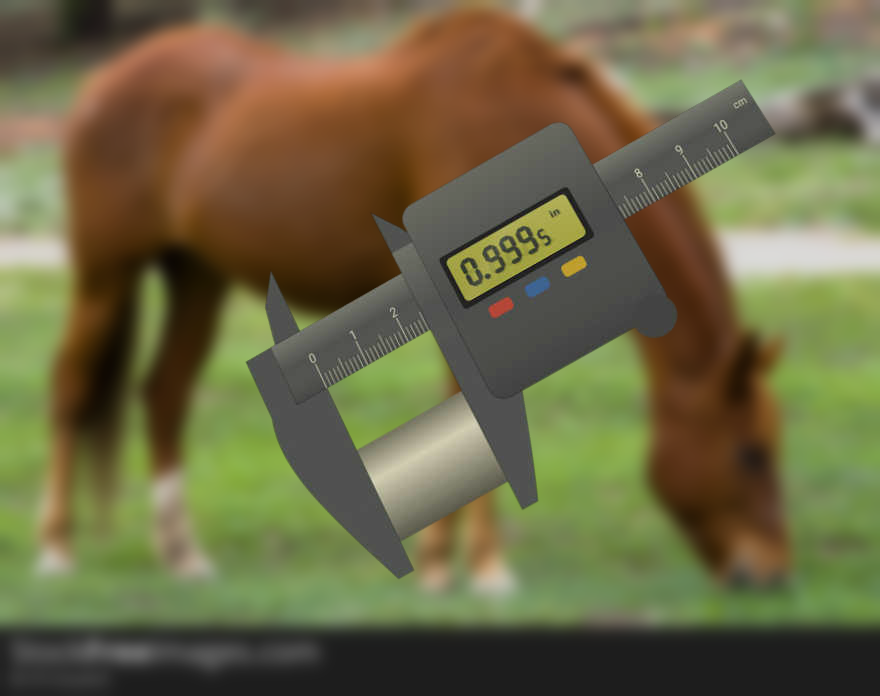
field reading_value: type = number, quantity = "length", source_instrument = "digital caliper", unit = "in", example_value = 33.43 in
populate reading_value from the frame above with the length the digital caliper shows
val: 0.9995 in
